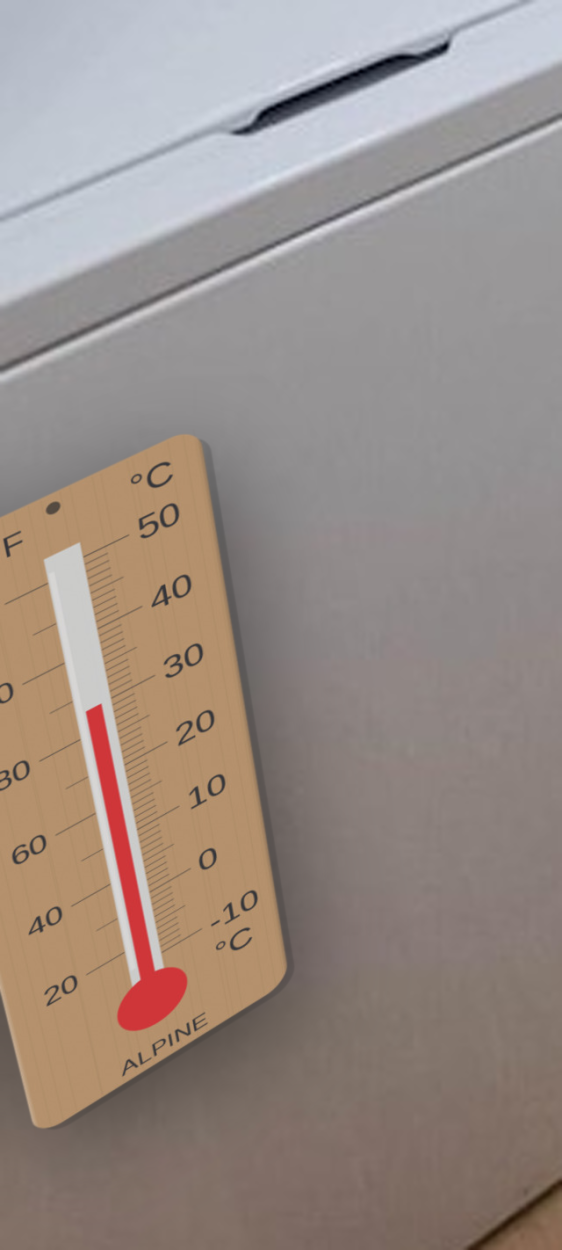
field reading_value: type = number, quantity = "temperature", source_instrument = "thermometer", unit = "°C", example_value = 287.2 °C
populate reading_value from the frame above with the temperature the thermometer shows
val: 30 °C
